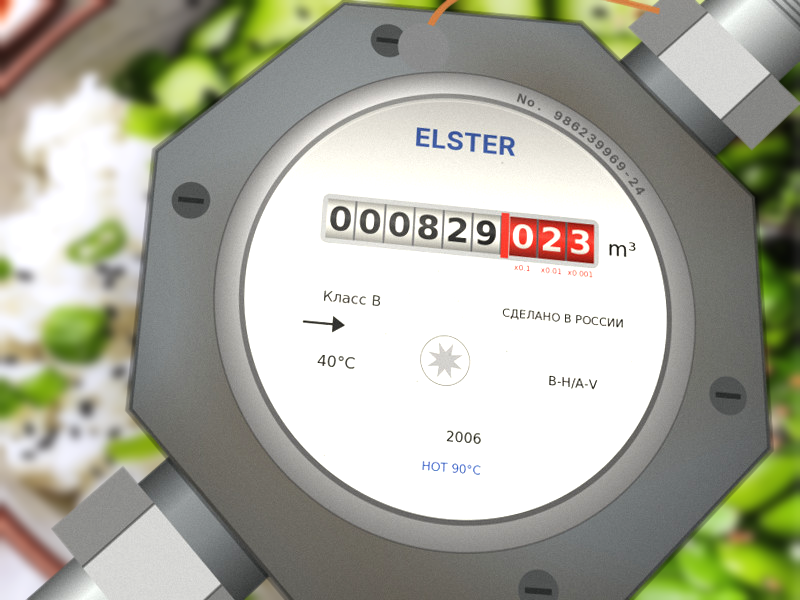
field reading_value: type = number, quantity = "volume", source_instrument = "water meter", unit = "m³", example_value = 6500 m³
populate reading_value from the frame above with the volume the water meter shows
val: 829.023 m³
